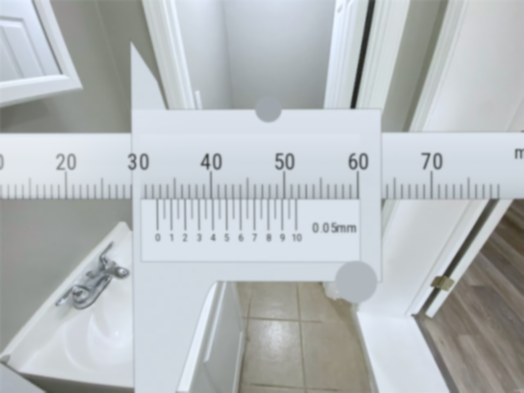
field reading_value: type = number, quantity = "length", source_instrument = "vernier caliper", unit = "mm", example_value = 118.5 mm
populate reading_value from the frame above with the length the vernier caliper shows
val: 32.6 mm
